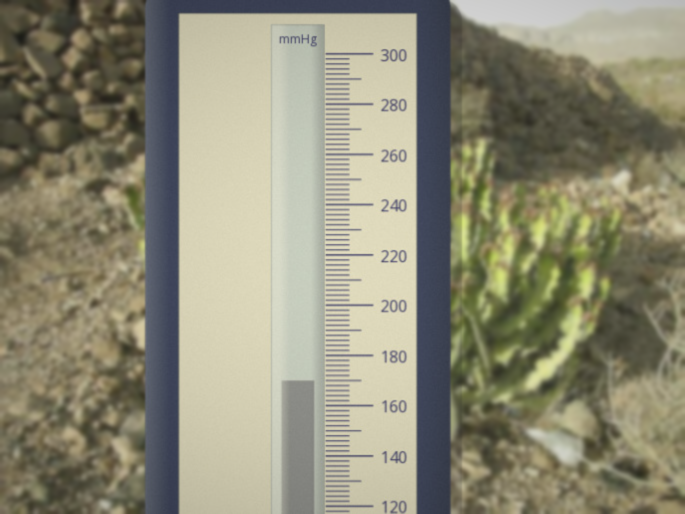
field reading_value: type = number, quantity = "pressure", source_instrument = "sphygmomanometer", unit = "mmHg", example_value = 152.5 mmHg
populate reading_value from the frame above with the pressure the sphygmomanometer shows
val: 170 mmHg
